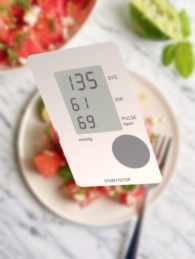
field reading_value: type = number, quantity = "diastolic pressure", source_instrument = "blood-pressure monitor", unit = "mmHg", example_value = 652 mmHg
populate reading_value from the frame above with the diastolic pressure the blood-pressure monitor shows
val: 61 mmHg
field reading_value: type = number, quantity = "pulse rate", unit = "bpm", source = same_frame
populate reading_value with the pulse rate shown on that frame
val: 69 bpm
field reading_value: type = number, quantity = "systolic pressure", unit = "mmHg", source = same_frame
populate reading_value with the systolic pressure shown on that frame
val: 135 mmHg
